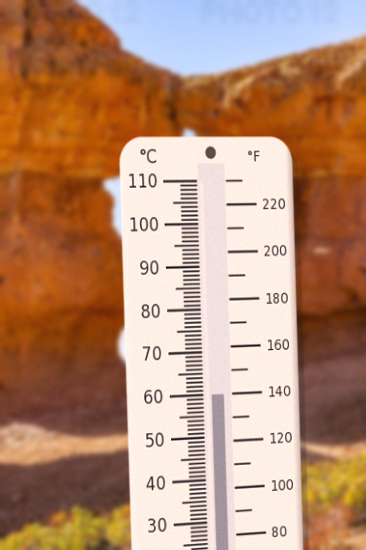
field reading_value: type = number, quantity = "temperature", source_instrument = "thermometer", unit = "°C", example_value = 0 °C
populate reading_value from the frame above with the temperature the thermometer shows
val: 60 °C
